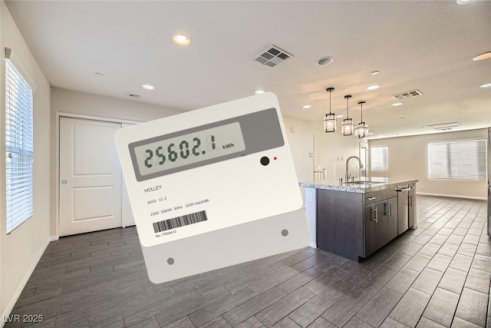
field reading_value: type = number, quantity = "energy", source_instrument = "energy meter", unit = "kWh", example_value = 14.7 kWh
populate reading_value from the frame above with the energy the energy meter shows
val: 25602.1 kWh
